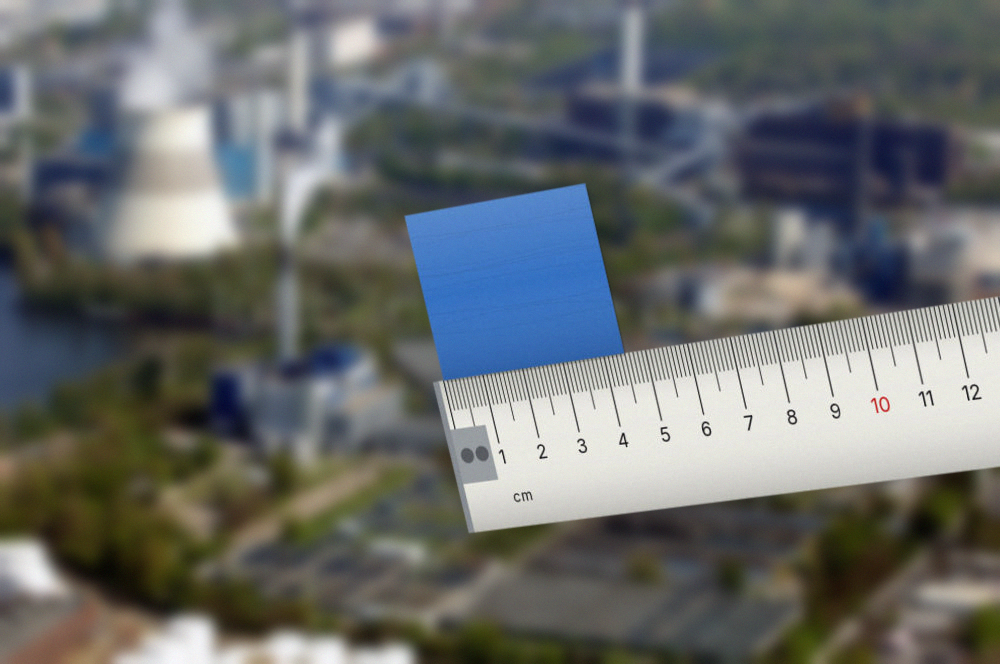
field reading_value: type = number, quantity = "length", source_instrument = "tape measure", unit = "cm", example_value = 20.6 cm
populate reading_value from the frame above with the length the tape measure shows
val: 4.5 cm
